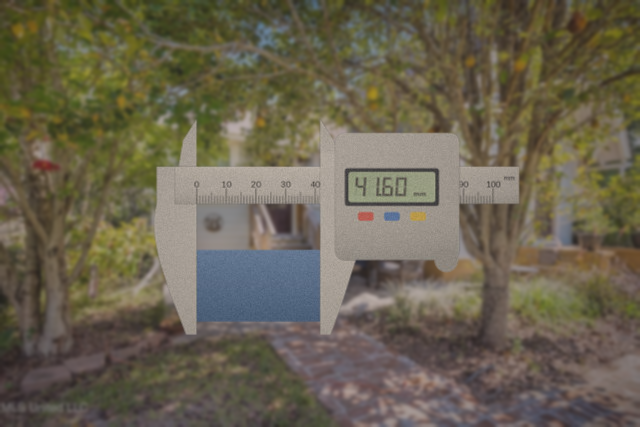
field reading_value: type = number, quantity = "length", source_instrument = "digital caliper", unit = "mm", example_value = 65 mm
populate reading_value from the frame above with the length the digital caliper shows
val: 41.60 mm
